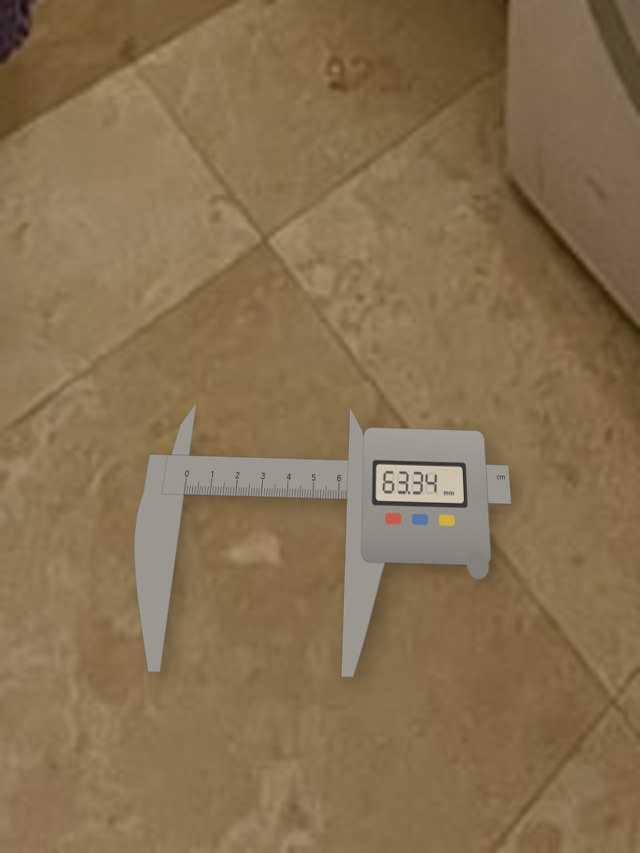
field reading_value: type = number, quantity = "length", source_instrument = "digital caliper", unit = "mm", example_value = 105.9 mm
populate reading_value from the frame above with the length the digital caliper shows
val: 63.34 mm
